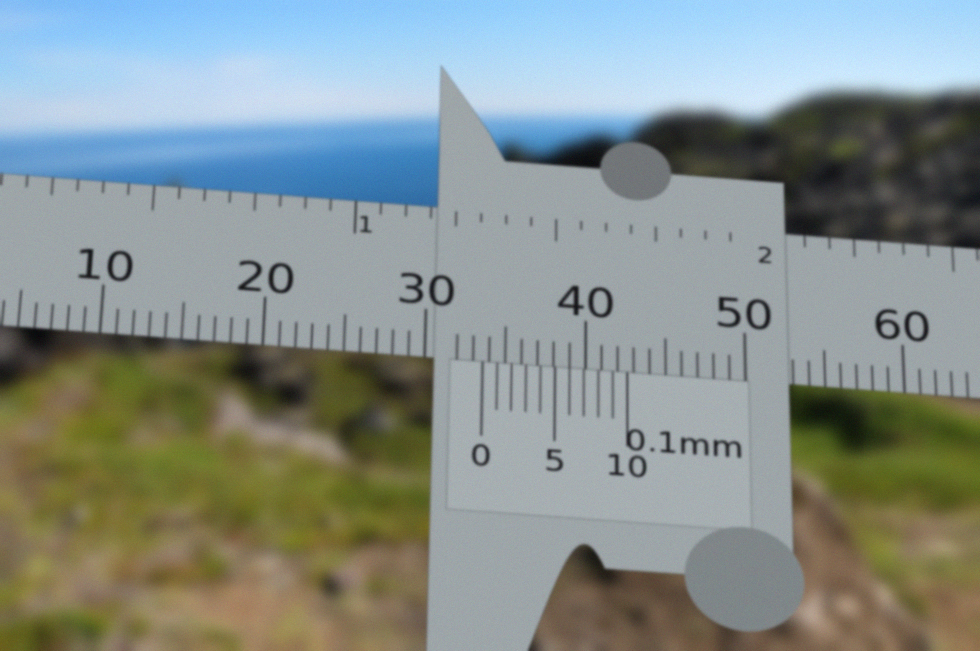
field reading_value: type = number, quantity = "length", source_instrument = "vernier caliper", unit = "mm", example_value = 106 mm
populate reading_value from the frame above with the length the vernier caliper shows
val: 33.6 mm
